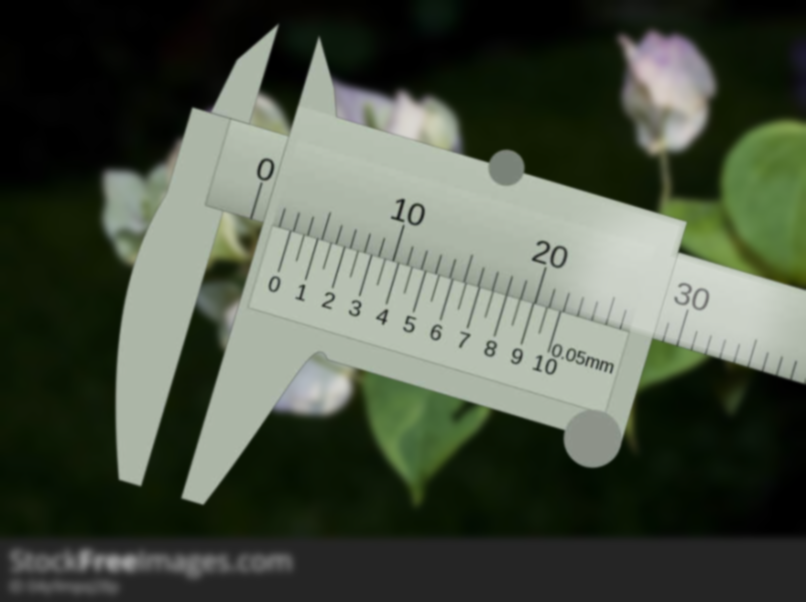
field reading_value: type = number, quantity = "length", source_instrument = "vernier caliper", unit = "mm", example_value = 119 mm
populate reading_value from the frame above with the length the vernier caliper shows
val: 2.8 mm
